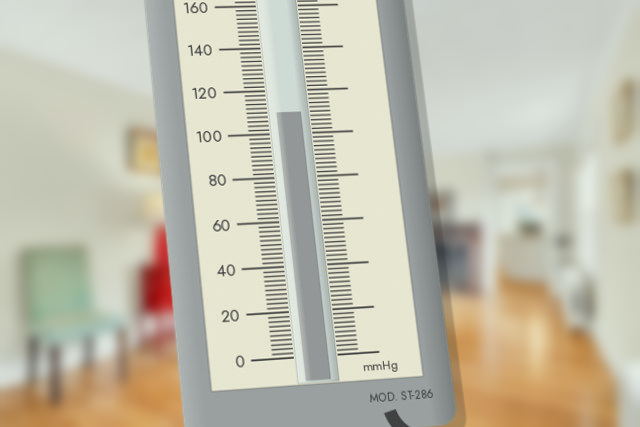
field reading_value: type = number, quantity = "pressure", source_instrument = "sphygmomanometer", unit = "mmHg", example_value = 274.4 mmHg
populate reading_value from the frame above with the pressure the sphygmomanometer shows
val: 110 mmHg
